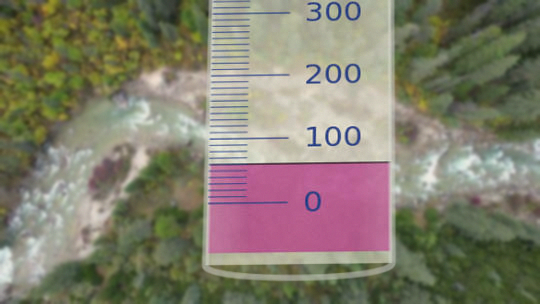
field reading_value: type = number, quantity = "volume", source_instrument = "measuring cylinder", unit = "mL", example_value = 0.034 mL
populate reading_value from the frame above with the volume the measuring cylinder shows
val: 60 mL
